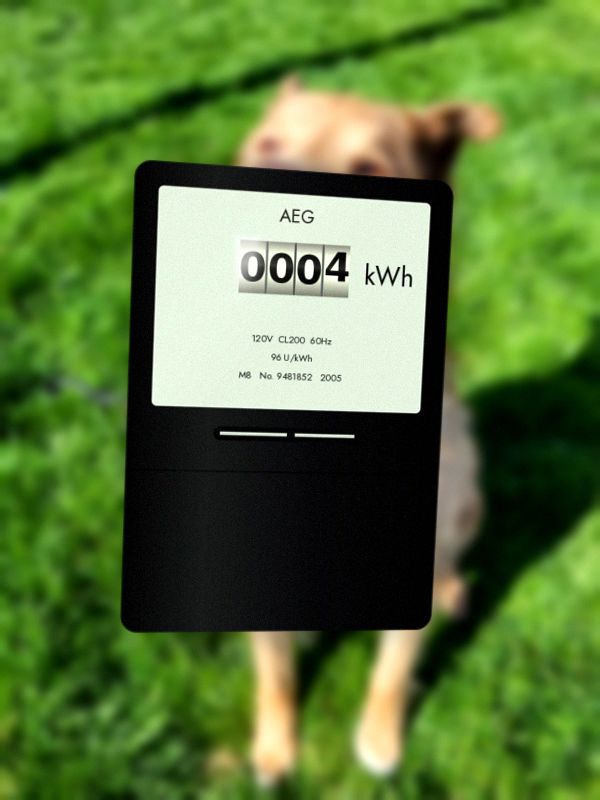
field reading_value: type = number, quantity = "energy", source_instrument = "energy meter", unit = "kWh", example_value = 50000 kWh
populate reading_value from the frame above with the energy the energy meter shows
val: 4 kWh
